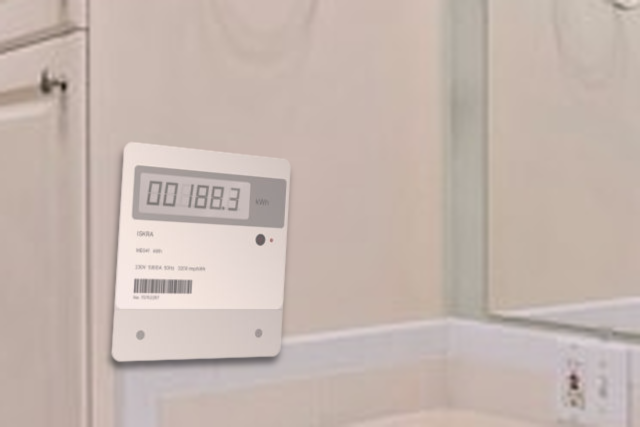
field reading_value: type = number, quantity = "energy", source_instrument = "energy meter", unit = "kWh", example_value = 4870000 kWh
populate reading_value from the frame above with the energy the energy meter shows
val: 188.3 kWh
